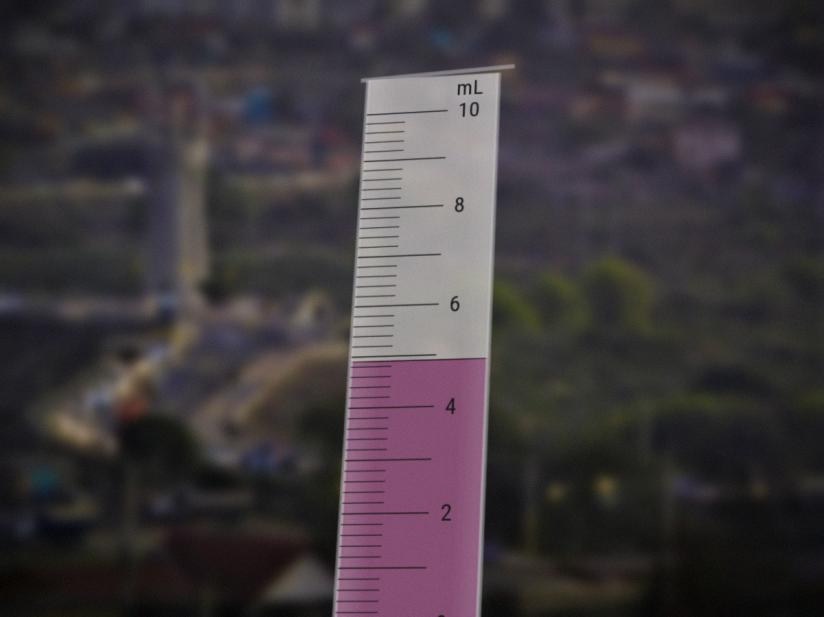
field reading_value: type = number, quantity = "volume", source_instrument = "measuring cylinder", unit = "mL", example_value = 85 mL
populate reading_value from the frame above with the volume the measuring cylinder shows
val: 4.9 mL
